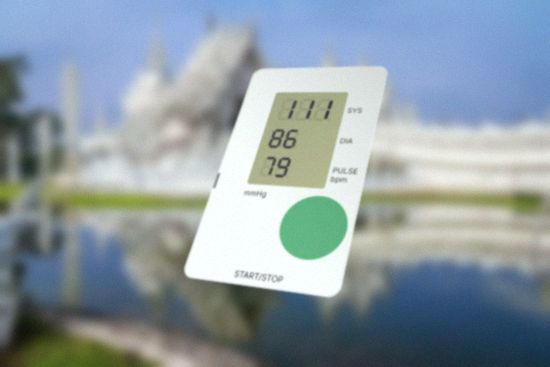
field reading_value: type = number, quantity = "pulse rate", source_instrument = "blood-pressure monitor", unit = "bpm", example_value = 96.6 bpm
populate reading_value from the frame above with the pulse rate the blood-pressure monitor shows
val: 79 bpm
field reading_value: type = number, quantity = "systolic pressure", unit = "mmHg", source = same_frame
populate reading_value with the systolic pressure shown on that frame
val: 111 mmHg
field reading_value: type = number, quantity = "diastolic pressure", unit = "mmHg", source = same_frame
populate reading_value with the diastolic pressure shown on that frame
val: 86 mmHg
